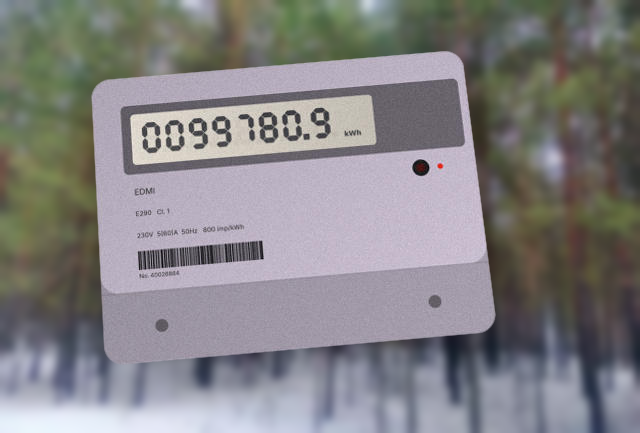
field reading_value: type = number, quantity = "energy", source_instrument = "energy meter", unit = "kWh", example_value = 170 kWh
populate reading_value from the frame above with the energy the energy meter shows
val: 99780.9 kWh
